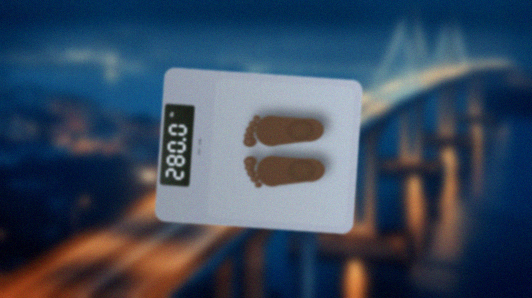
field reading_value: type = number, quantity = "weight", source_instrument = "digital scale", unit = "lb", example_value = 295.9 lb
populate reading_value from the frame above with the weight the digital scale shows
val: 280.0 lb
